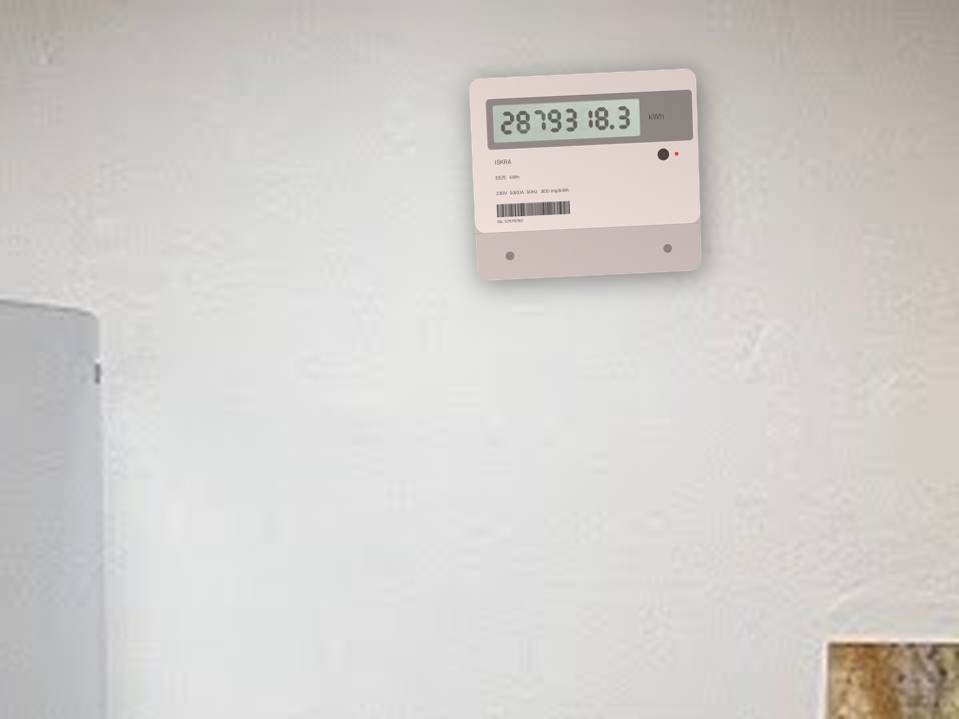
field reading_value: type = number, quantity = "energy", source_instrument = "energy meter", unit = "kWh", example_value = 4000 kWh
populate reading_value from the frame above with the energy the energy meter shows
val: 2879318.3 kWh
